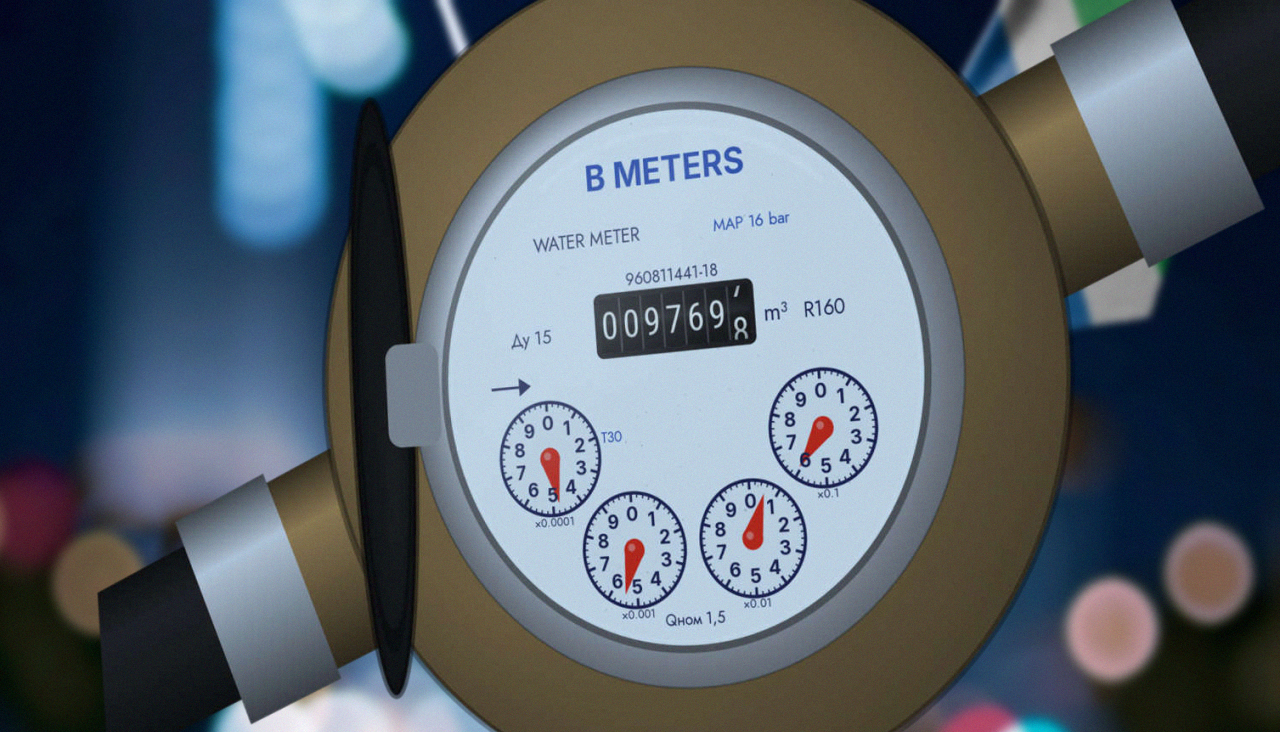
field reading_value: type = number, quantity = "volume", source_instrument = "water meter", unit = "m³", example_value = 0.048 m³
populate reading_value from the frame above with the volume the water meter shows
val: 97697.6054 m³
